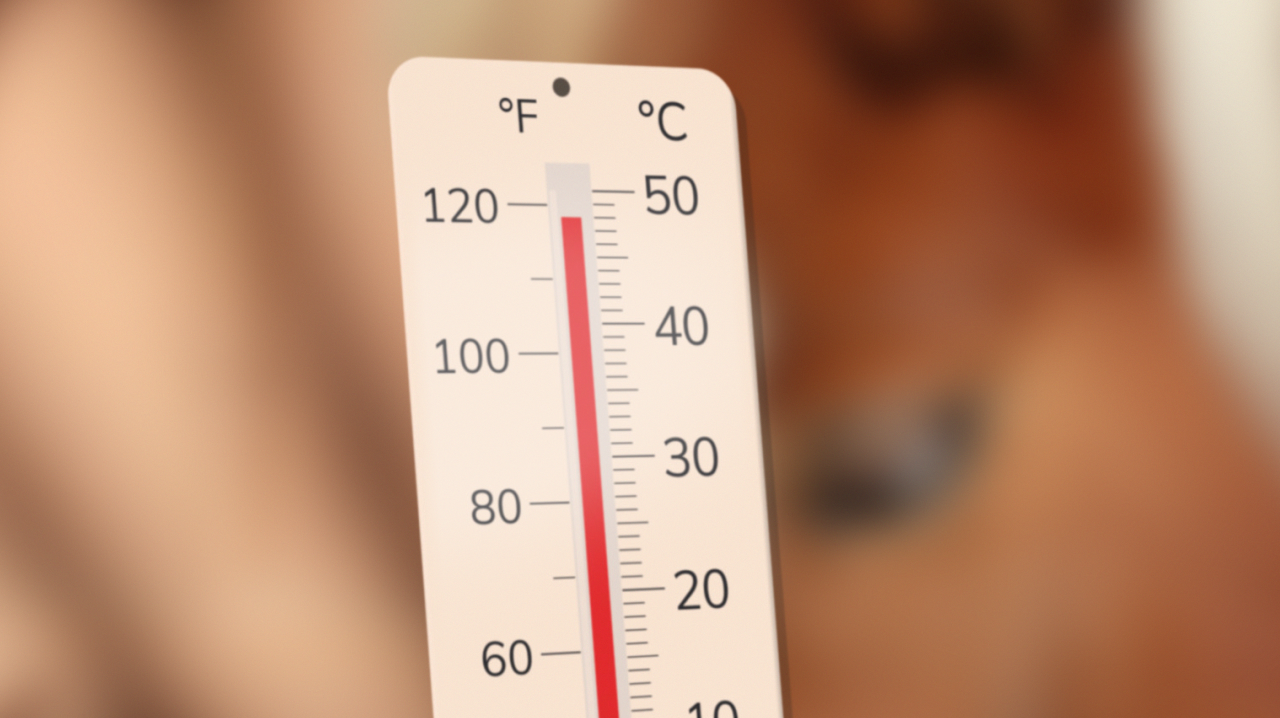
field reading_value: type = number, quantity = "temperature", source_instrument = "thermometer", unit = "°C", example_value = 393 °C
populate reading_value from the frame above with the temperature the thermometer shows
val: 48 °C
